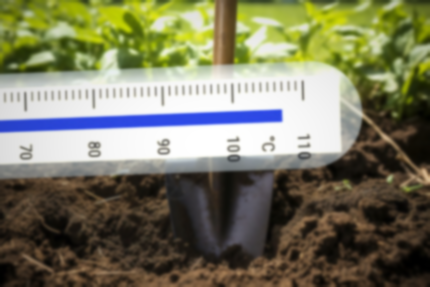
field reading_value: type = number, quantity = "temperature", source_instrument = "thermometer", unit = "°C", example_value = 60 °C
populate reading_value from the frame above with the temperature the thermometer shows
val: 107 °C
